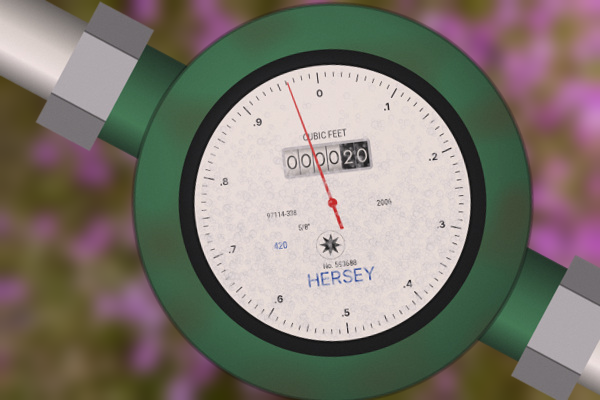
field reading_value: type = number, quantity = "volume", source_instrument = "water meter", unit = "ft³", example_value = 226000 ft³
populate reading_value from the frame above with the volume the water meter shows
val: 19.96 ft³
